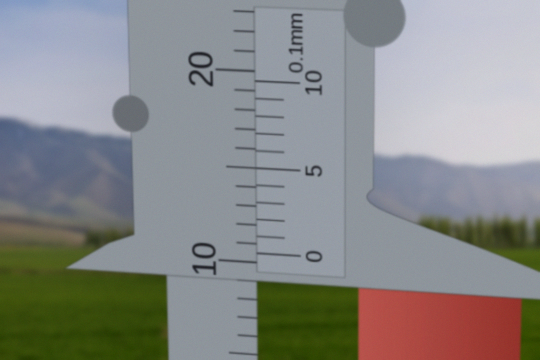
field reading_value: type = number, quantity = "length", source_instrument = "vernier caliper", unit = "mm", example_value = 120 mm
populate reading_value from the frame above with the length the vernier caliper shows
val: 10.5 mm
